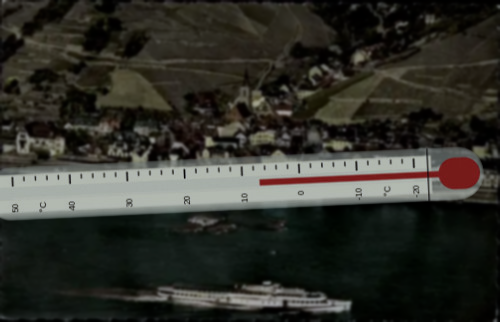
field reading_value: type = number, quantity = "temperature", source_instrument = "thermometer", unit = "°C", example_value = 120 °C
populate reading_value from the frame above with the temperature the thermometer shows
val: 7 °C
